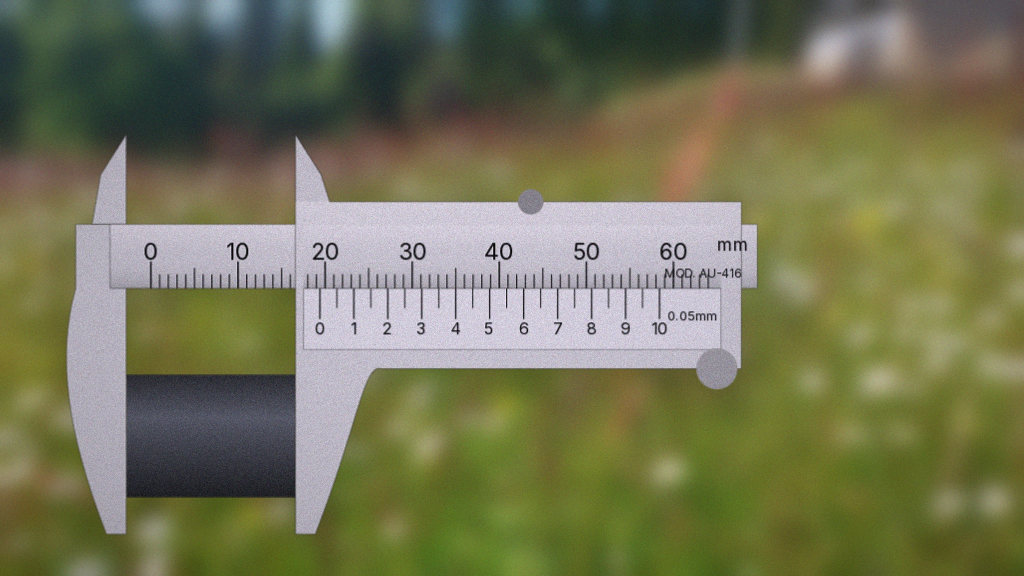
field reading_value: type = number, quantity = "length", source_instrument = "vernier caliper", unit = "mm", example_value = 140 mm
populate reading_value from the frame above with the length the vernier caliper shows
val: 19.4 mm
